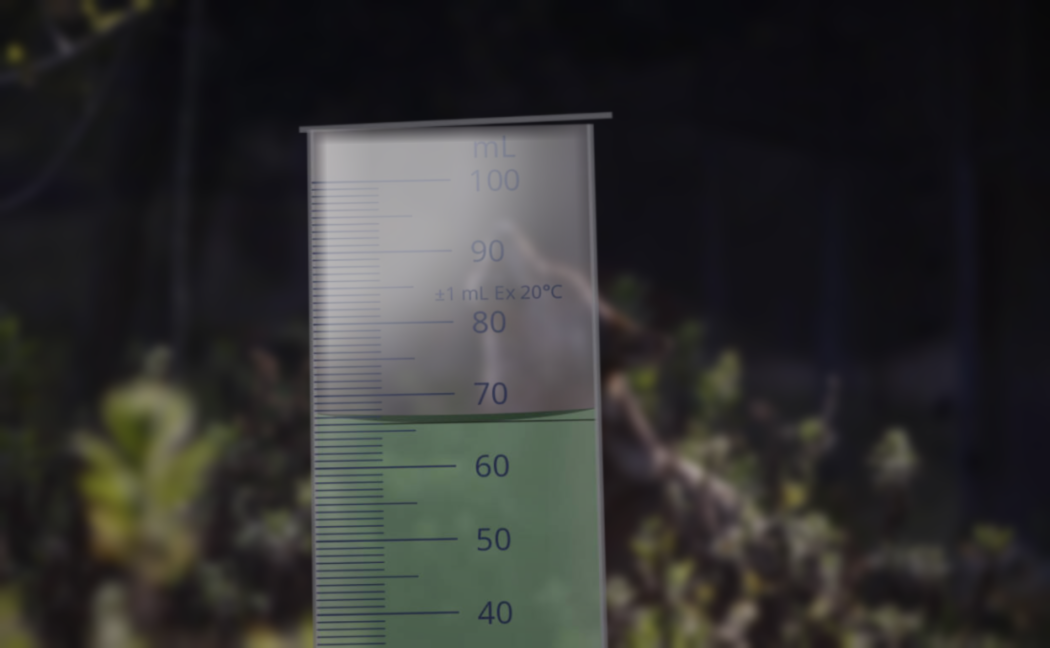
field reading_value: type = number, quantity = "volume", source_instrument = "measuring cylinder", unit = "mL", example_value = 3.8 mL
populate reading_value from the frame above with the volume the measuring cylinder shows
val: 66 mL
